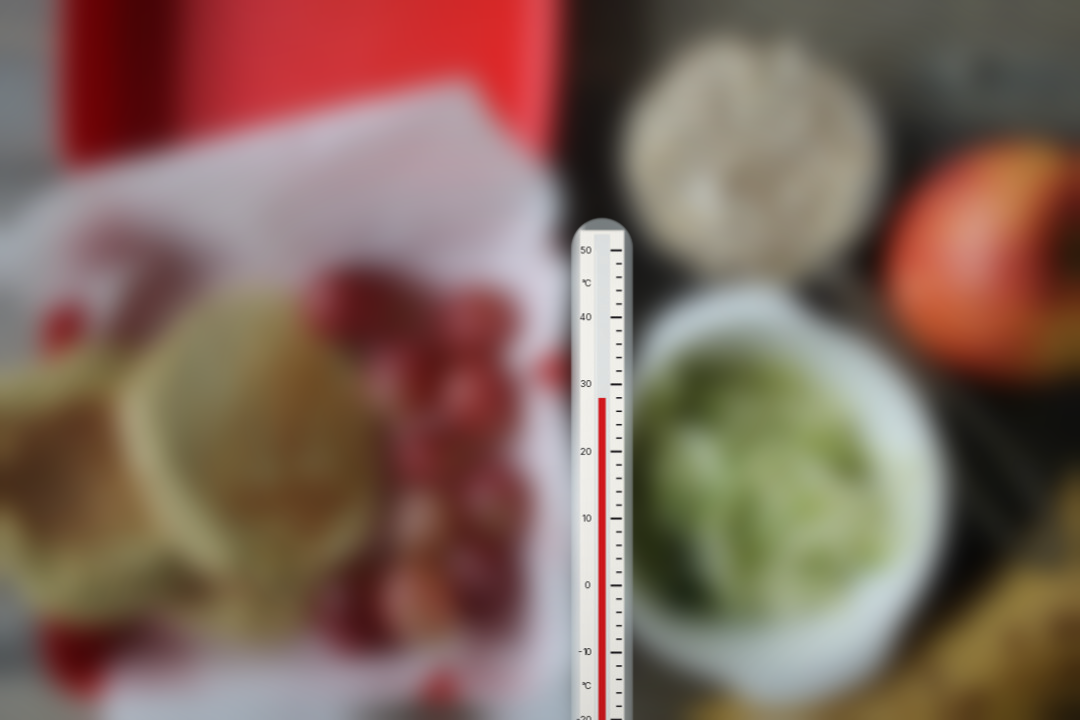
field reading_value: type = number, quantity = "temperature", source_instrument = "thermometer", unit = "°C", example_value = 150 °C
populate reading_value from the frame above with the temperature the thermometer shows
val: 28 °C
